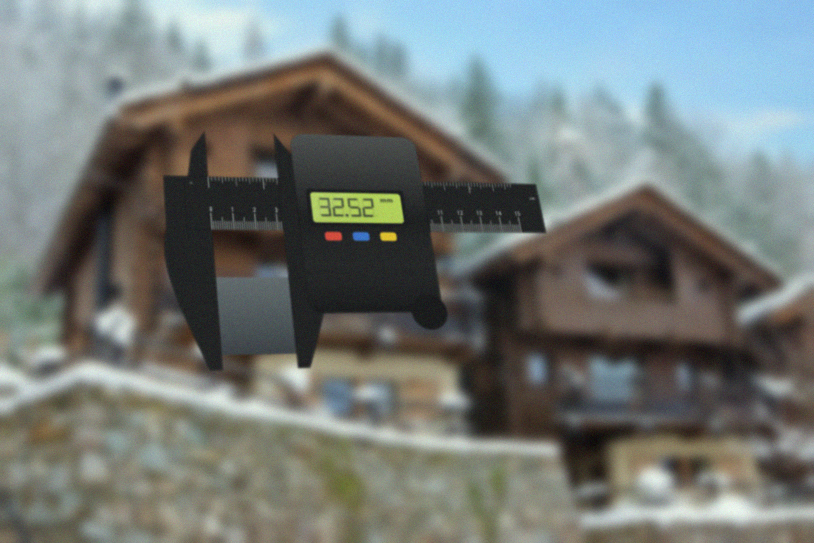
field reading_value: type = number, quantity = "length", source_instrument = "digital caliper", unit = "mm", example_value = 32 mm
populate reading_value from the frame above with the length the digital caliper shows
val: 32.52 mm
